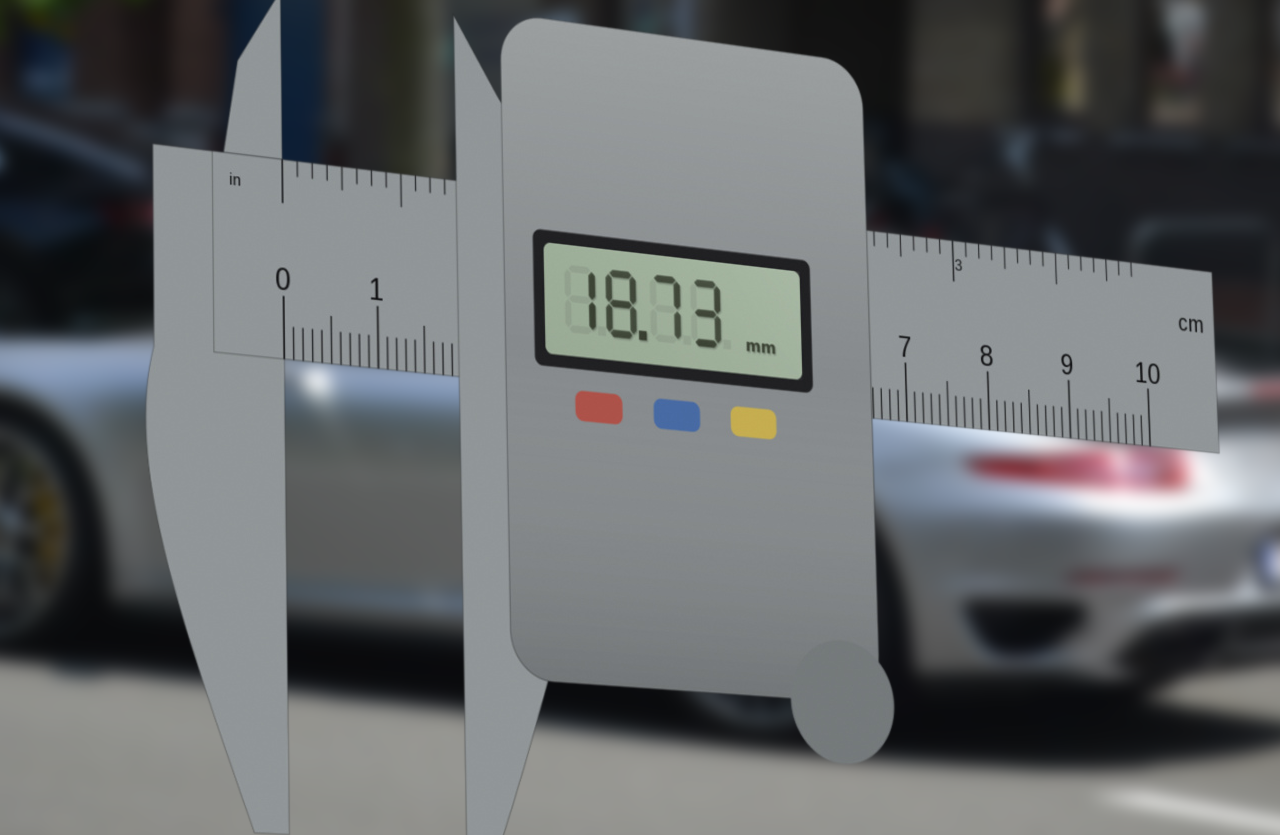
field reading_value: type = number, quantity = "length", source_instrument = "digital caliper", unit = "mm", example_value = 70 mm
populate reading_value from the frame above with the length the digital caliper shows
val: 18.73 mm
